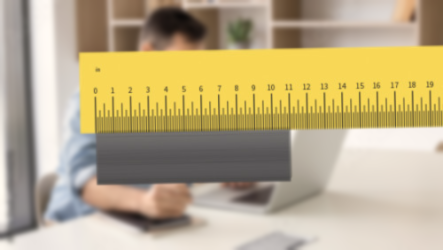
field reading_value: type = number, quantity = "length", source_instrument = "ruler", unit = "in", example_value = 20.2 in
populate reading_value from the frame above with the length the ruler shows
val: 11 in
